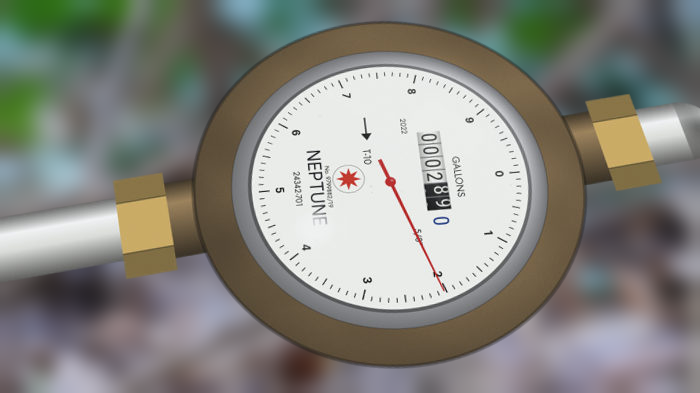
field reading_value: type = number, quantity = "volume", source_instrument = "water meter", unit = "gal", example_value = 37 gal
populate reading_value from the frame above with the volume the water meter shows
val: 2892.0 gal
